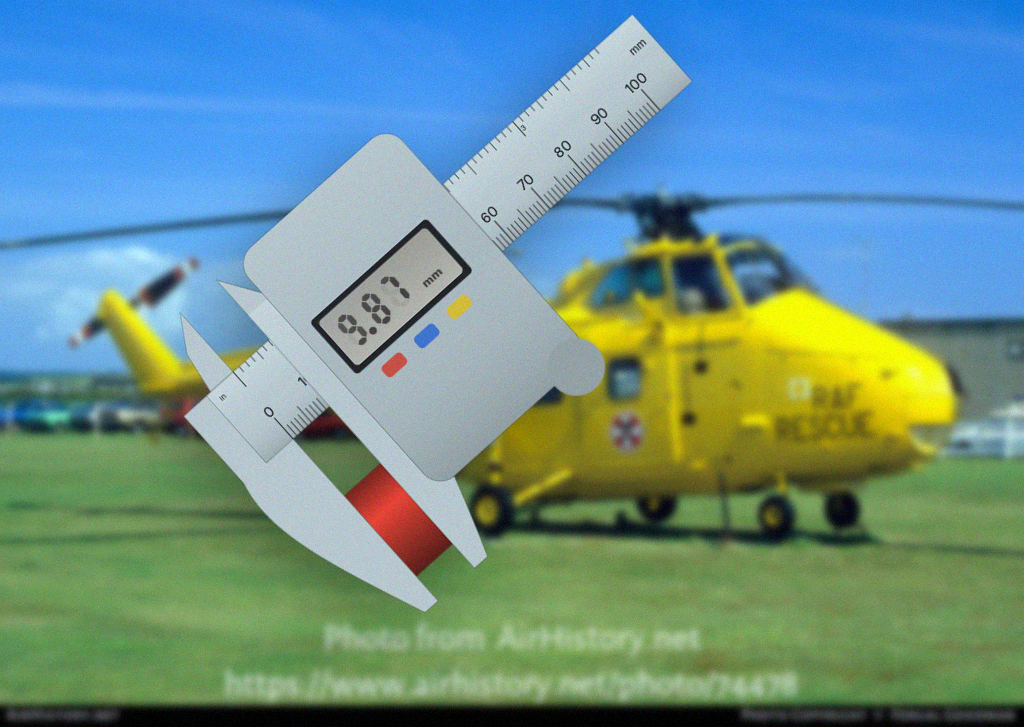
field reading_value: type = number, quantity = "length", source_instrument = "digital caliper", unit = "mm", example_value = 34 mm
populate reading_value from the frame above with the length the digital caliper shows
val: 9.87 mm
